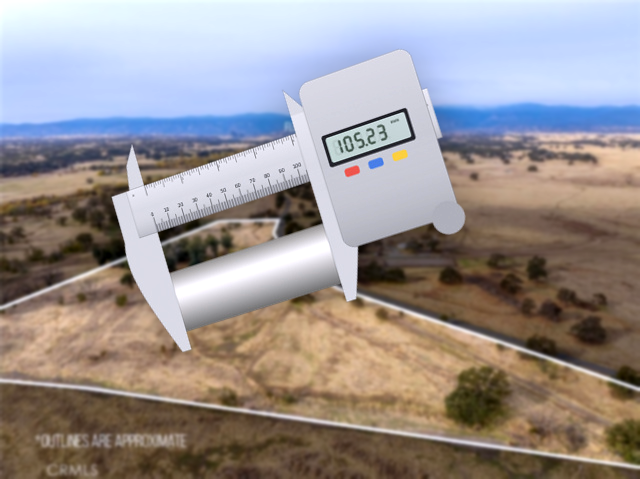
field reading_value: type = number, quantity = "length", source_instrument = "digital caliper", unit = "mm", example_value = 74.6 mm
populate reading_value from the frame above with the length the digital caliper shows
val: 105.23 mm
